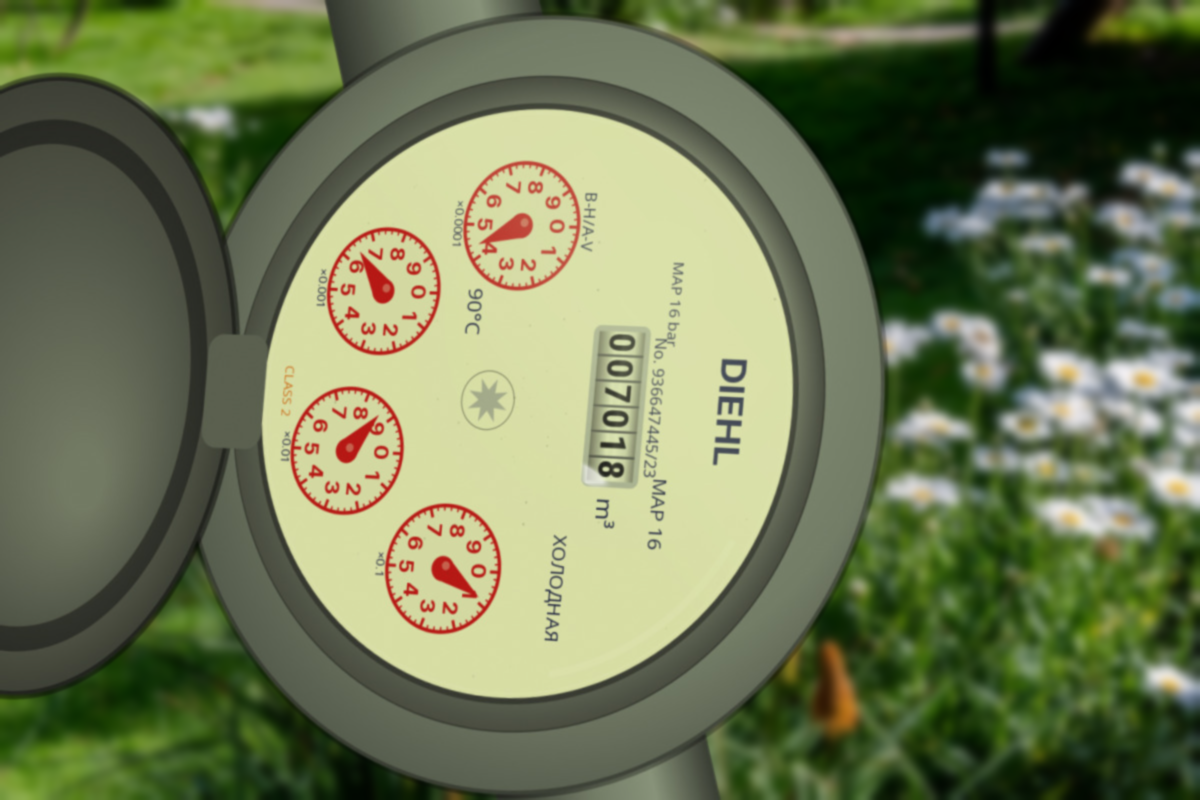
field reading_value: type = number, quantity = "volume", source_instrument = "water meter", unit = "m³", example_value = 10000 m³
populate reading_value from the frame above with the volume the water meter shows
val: 7018.0864 m³
